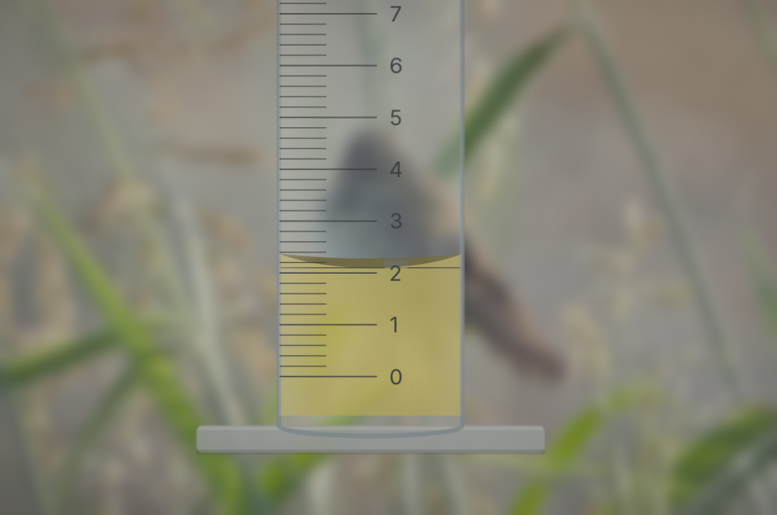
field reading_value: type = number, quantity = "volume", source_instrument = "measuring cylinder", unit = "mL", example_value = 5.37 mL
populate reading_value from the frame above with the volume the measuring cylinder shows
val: 2.1 mL
